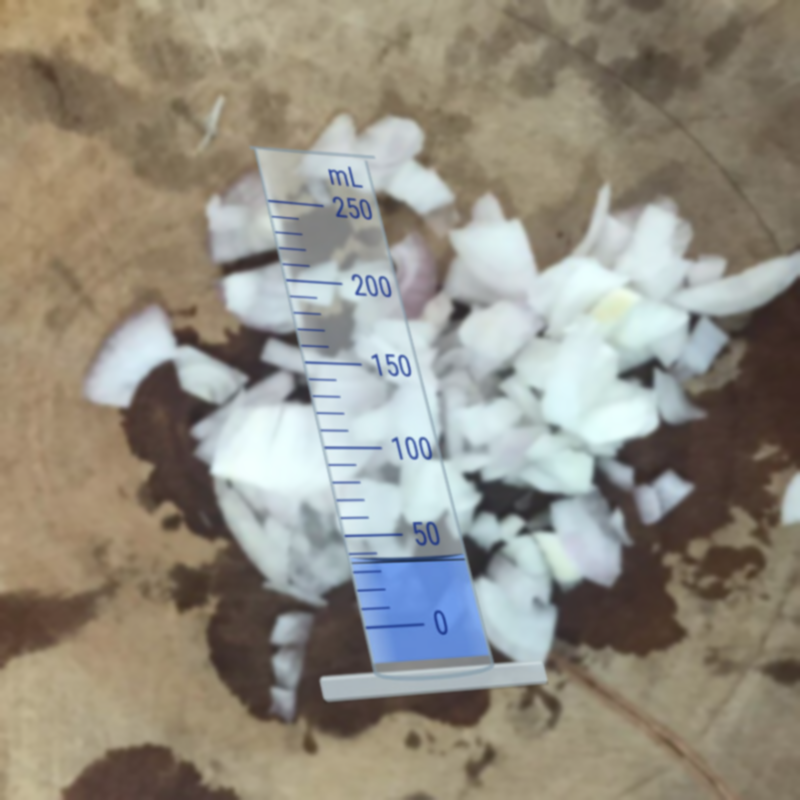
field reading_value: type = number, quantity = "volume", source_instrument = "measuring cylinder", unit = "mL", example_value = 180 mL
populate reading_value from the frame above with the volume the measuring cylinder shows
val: 35 mL
